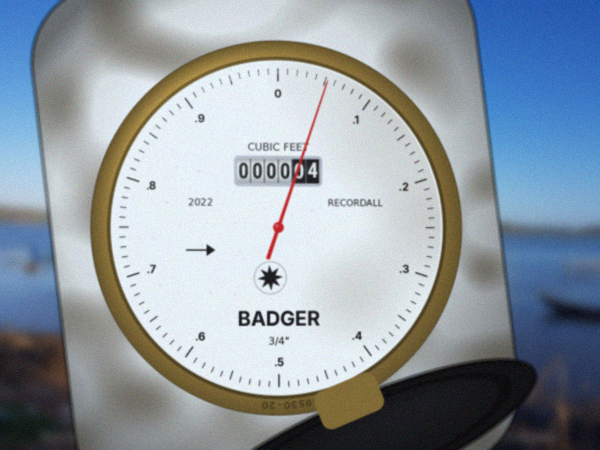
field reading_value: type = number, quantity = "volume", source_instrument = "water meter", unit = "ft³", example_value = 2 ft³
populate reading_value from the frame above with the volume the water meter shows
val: 4.05 ft³
